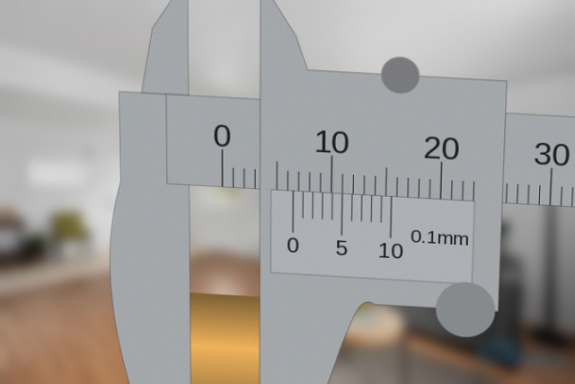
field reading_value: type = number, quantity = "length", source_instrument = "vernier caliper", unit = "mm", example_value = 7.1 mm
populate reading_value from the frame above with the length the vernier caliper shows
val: 6.5 mm
